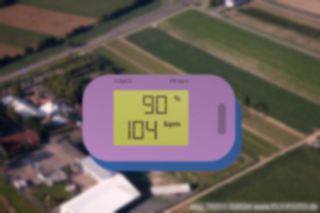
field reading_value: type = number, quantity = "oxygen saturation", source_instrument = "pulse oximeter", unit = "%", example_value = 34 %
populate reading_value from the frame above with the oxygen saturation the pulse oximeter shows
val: 90 %
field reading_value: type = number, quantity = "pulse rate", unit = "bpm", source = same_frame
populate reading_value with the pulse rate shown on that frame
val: 104 bpm
